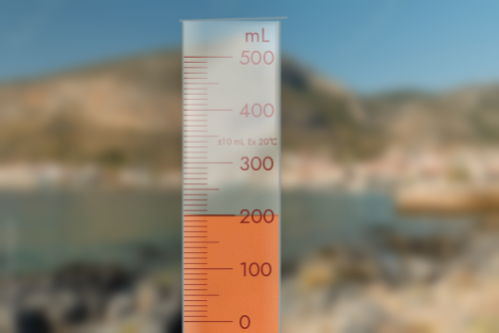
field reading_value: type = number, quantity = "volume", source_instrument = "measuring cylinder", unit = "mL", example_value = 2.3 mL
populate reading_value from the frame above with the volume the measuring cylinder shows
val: 200 mL
